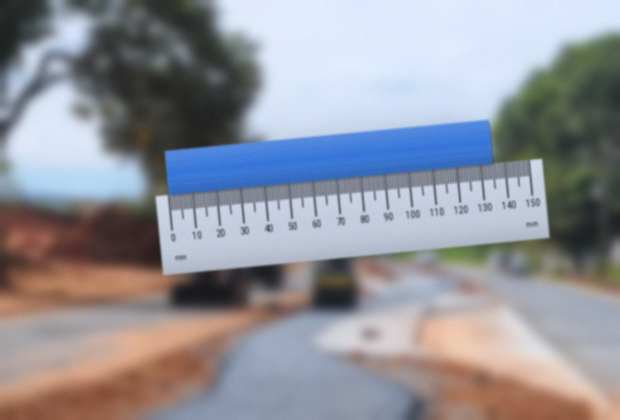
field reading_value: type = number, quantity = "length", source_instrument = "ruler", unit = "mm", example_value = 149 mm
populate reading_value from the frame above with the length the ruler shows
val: 135 mm
